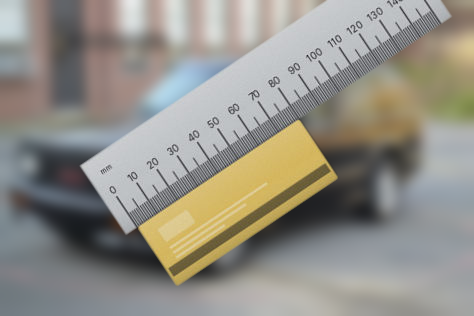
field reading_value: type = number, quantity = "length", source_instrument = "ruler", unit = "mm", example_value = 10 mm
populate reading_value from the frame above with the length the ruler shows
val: 80 mm
